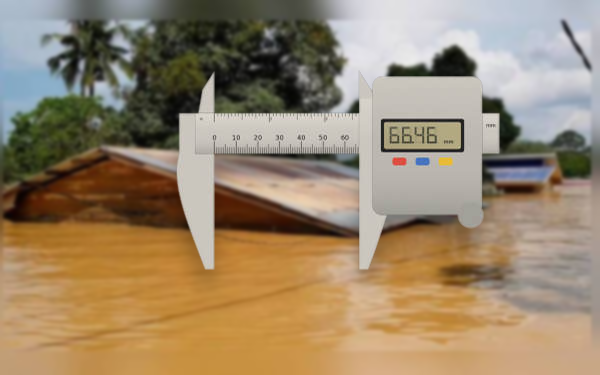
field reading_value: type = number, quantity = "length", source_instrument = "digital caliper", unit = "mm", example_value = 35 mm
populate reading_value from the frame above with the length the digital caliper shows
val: 66.46 mm
